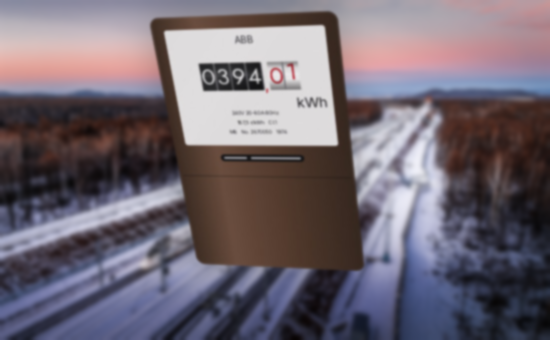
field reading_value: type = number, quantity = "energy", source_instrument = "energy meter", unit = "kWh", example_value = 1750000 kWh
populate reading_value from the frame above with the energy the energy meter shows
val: 394.01 kWh
